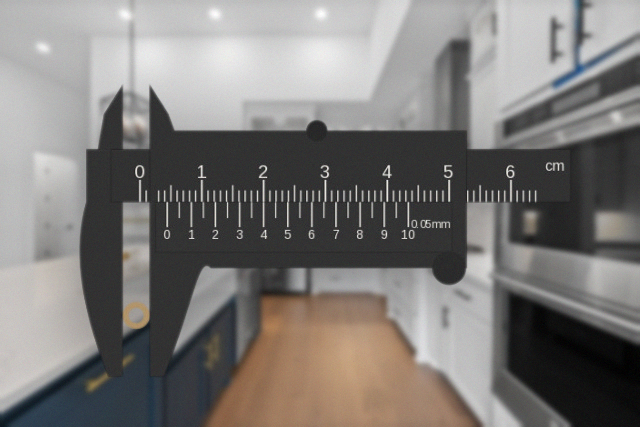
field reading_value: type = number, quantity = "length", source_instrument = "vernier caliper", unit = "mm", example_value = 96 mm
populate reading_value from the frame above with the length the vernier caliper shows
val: 4.4 mm
